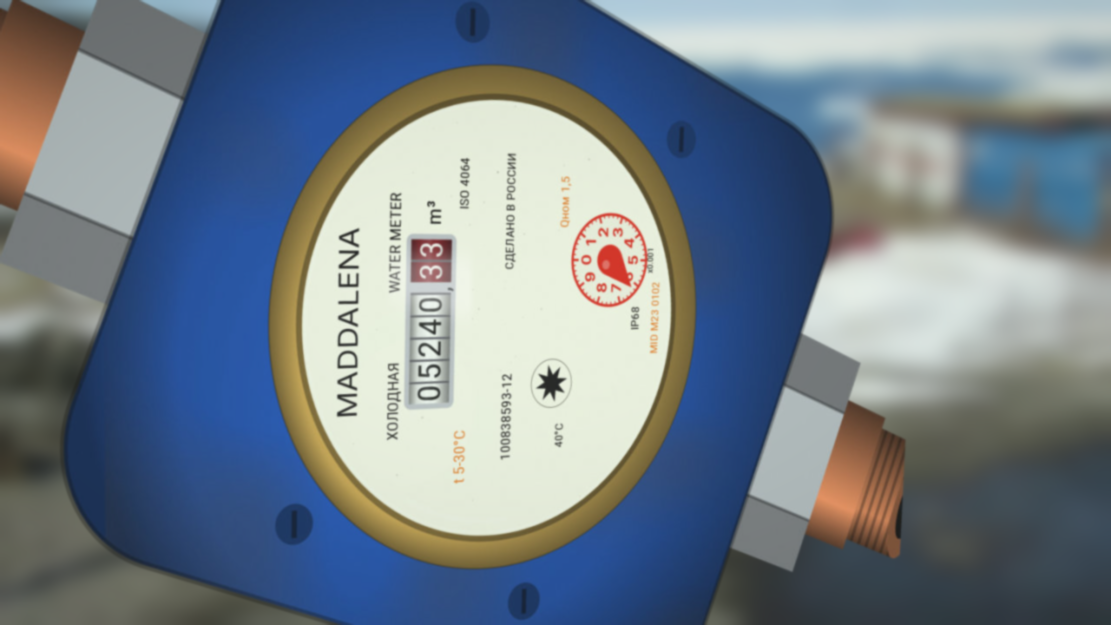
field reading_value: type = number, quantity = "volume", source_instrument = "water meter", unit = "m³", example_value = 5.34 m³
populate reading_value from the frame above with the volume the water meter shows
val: 5240.336 m³
